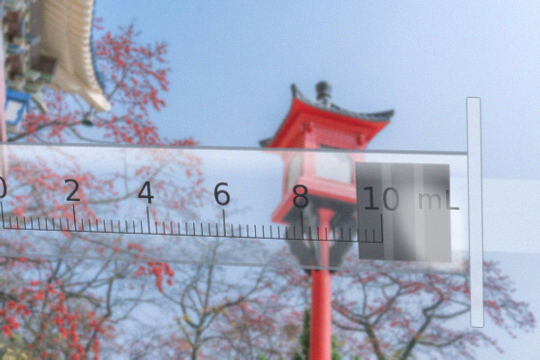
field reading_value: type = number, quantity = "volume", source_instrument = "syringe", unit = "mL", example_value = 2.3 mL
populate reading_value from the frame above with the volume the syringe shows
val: 9.4 mL
